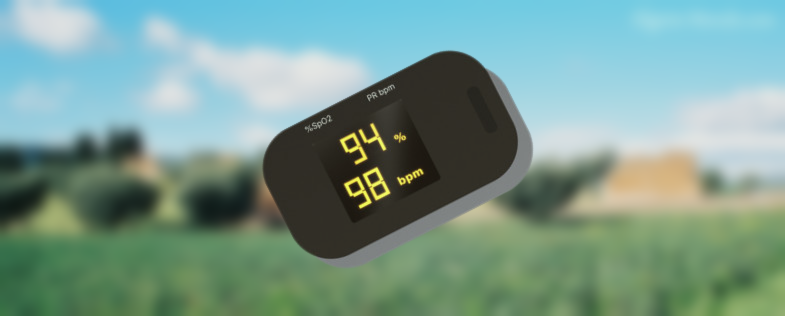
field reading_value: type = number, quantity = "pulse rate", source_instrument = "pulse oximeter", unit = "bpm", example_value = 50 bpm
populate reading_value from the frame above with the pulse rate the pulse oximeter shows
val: 98 bpm
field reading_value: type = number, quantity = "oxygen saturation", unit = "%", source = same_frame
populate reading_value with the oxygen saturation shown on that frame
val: 94 %
